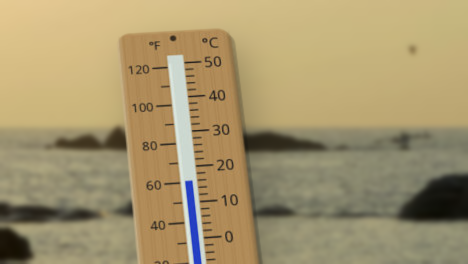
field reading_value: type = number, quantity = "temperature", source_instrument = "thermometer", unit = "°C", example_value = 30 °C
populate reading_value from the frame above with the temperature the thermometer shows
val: 16 °C
